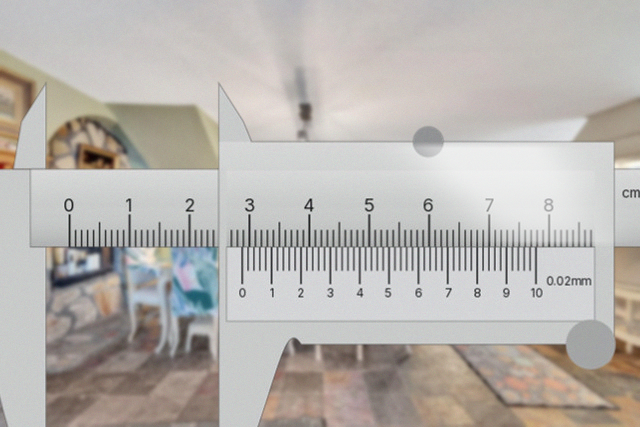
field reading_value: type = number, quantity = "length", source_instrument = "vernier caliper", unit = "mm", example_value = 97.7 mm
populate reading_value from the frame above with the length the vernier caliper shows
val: 28.8 mm
